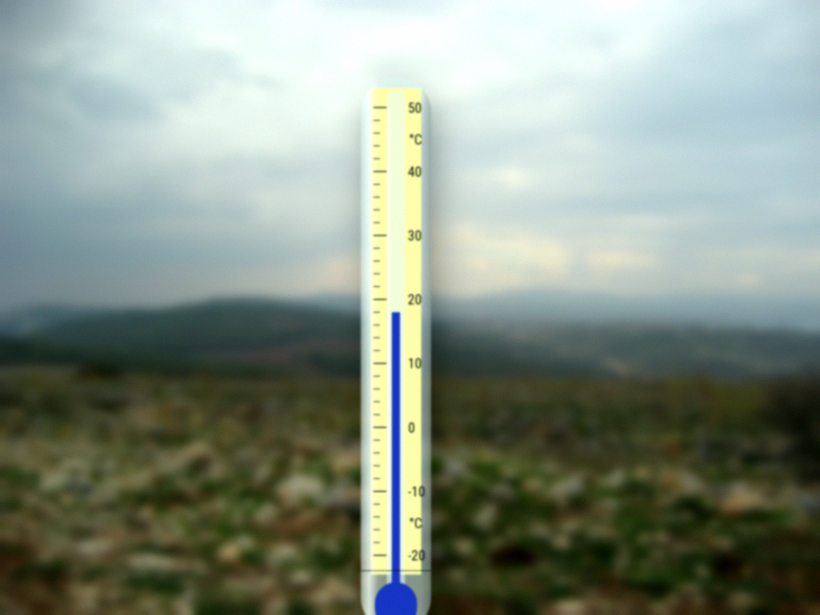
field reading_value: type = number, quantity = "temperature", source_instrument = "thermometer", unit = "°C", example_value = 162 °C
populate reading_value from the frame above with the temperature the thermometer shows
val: 18 °C
